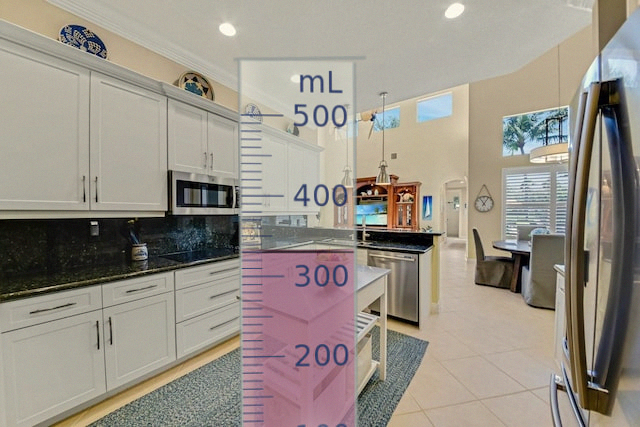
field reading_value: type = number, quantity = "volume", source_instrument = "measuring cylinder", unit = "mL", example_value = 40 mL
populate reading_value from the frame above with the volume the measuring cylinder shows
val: 330 mL
